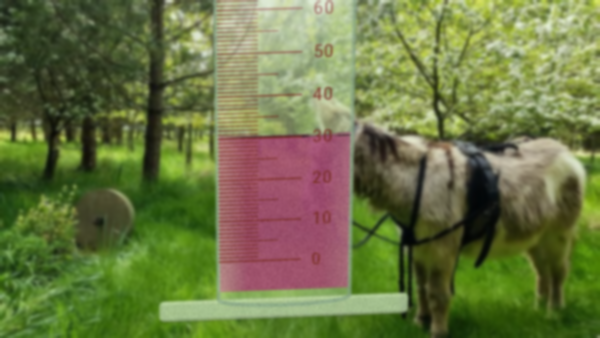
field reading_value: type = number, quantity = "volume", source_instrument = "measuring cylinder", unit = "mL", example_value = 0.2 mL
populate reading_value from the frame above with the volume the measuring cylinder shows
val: 30 mL
